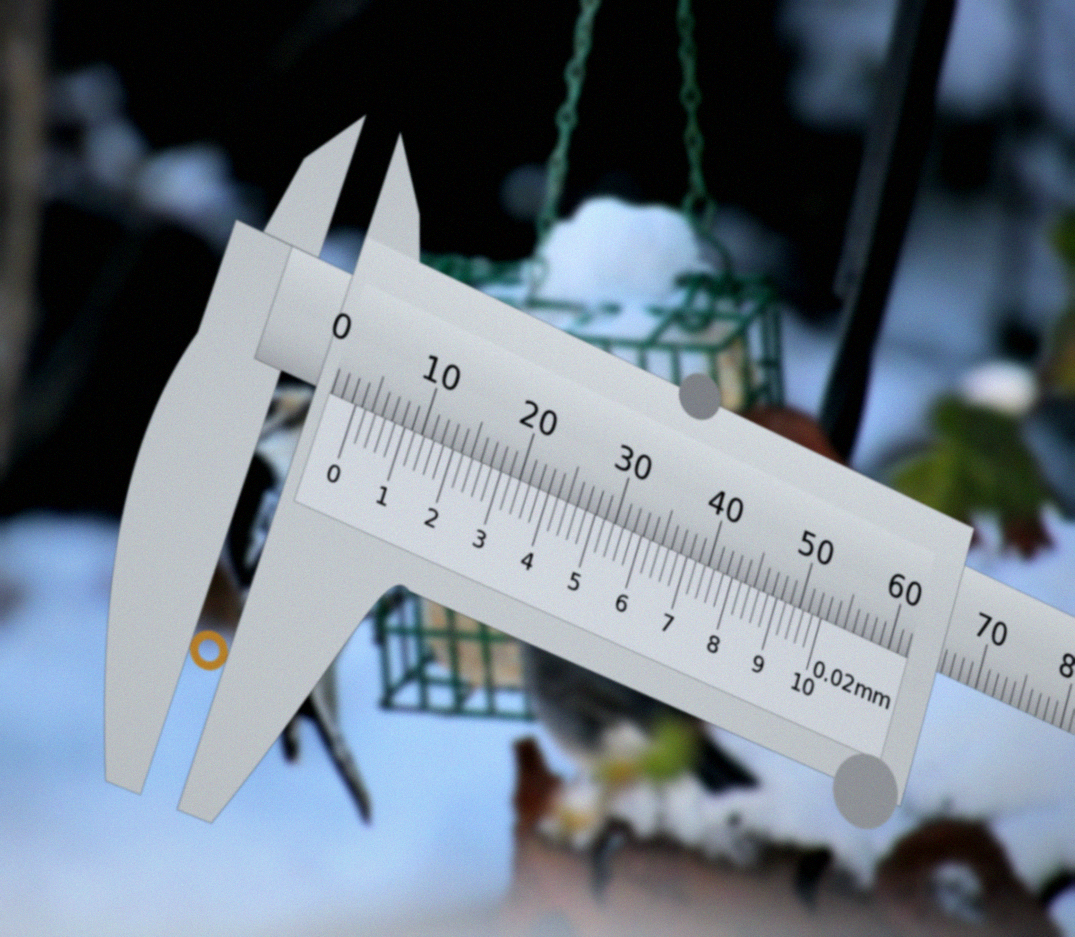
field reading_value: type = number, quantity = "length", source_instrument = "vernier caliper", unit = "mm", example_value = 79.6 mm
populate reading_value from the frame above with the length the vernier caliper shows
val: 3.4 mm
